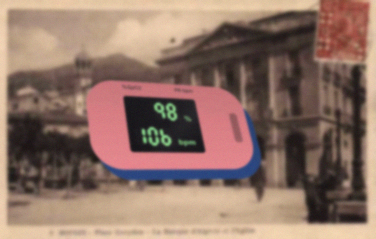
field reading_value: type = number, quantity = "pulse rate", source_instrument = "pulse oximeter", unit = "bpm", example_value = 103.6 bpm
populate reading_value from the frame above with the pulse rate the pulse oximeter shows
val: 106 bpm
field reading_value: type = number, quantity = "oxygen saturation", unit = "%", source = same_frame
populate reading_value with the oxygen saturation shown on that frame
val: 98 %
